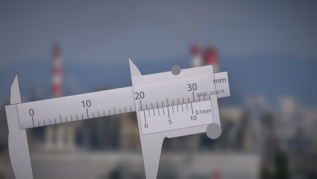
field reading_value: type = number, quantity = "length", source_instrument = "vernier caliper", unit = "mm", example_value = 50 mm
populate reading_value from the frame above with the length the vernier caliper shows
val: 20.4 mm
